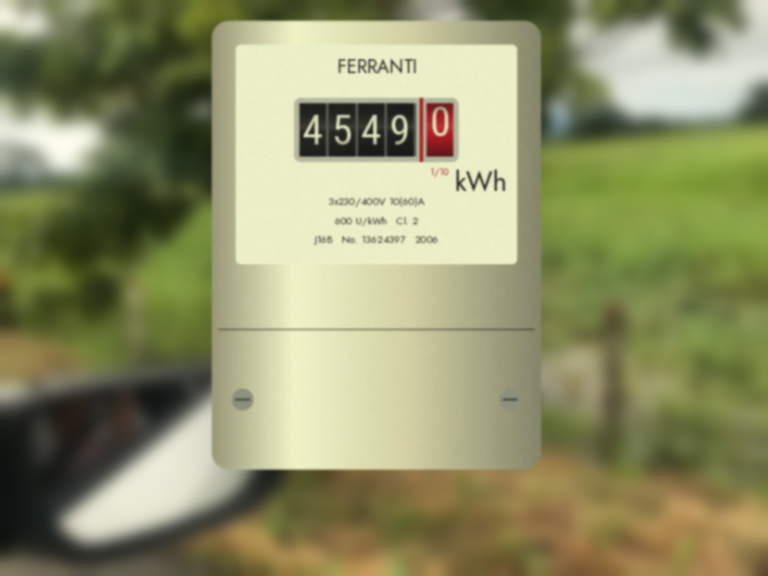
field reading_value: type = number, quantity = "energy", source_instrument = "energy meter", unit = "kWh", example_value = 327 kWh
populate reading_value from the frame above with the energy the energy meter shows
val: 4549.0 kWh
